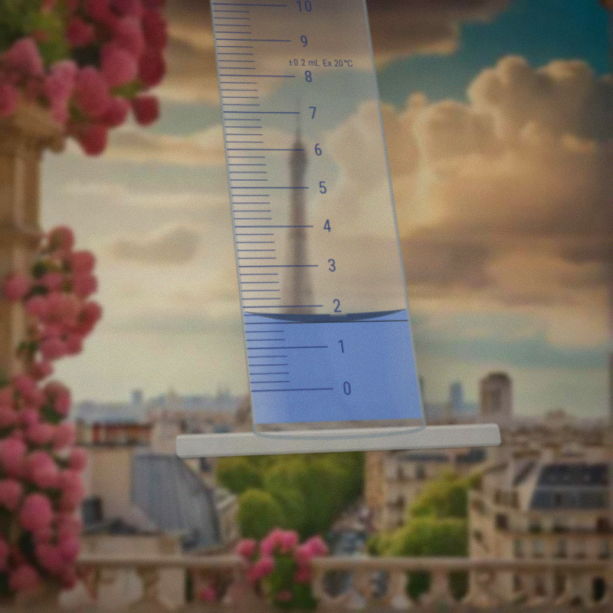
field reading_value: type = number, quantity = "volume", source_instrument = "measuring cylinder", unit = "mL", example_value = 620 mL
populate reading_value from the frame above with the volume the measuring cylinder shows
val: 1.6 mL
